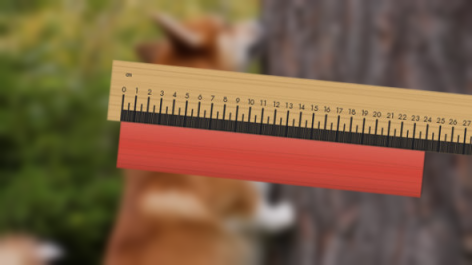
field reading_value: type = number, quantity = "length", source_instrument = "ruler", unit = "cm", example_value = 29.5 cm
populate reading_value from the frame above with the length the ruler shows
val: 24 cm
